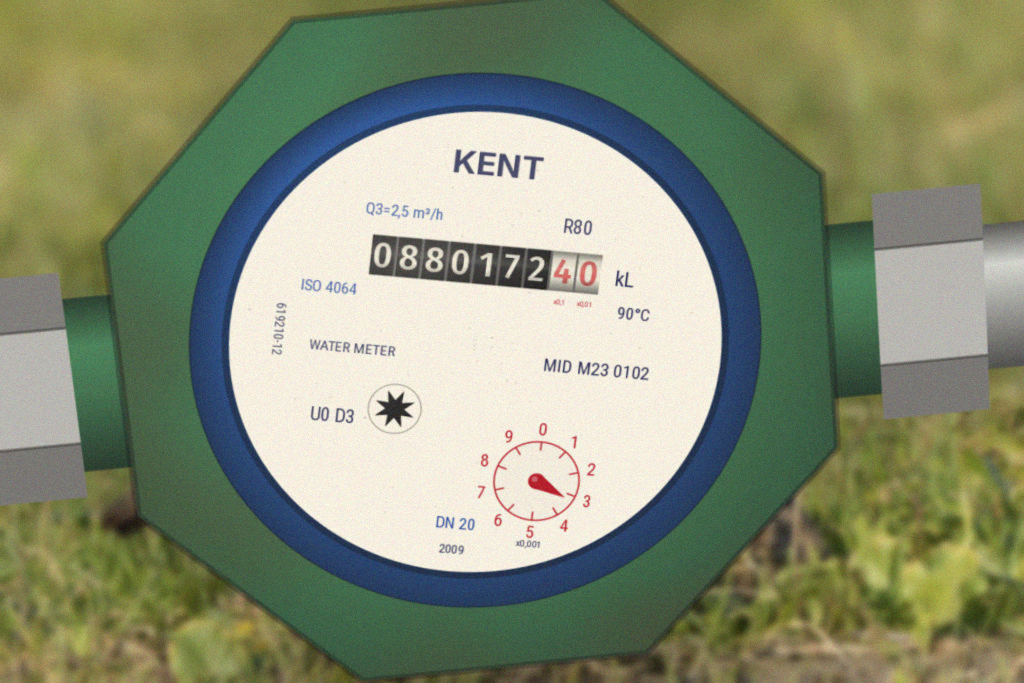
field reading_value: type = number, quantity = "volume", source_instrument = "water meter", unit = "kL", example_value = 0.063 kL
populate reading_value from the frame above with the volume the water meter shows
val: 880172.403 kL
